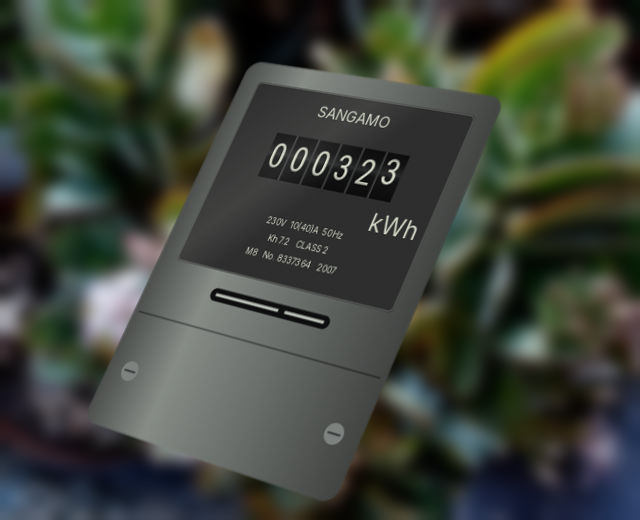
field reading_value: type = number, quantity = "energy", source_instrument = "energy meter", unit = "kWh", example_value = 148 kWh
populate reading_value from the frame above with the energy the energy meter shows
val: 323 kWh
